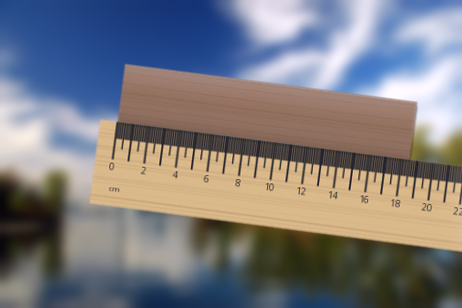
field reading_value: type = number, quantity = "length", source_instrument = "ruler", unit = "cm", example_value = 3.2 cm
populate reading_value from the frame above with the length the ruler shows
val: 18.5 cm
